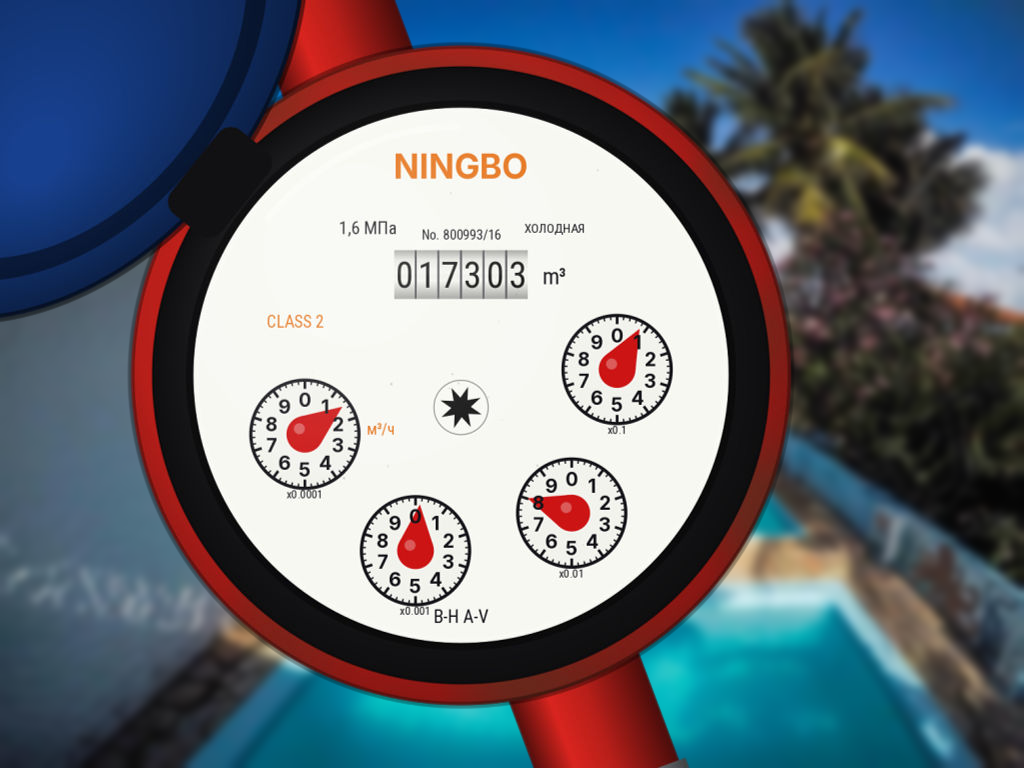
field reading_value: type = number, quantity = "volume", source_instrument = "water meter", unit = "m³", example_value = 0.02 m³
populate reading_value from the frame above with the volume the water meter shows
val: 17303.0801 m³
